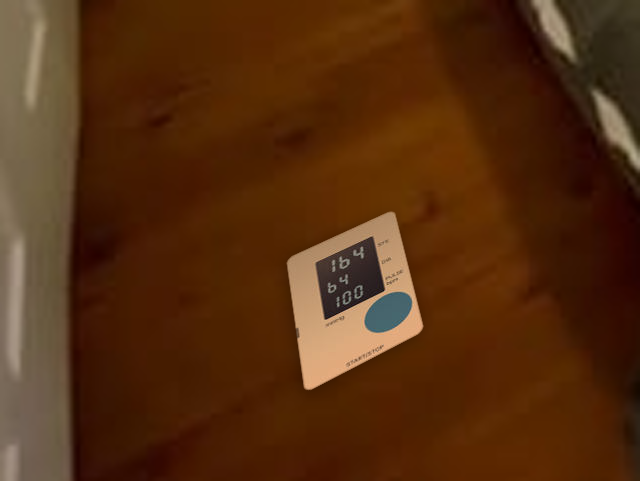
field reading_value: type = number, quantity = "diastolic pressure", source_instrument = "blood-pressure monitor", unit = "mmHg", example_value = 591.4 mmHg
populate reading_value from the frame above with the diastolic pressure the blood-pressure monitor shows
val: 64 mmHg
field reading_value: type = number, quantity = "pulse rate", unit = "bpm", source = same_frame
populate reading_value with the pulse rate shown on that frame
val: 100 bpm
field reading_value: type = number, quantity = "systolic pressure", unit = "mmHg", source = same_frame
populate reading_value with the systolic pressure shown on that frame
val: 164 mmHg
